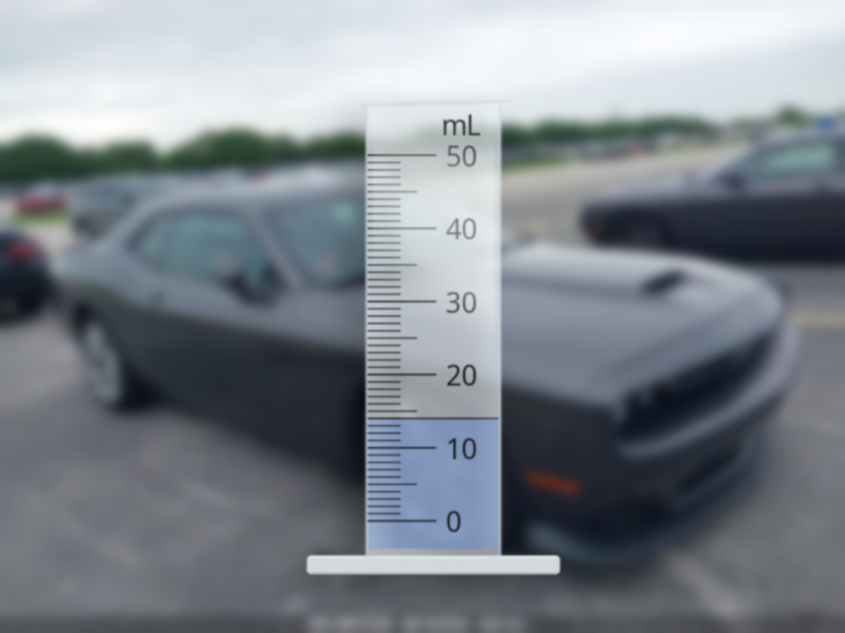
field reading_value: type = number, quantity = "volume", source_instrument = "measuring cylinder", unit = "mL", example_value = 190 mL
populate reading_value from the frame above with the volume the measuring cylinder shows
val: 14 mL
